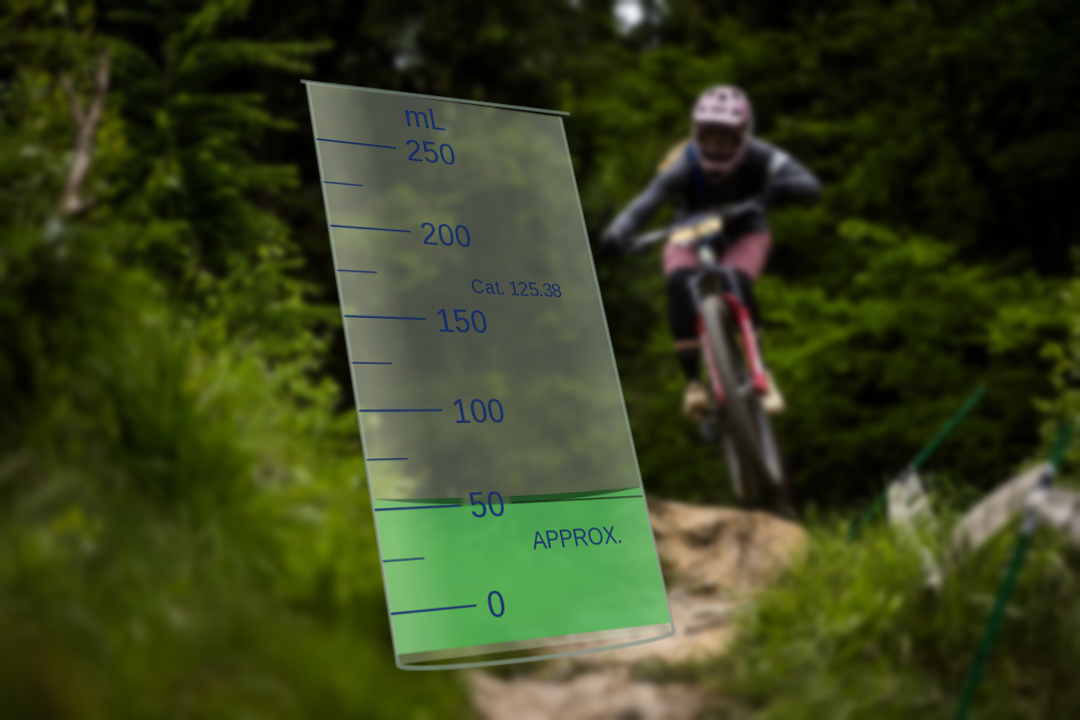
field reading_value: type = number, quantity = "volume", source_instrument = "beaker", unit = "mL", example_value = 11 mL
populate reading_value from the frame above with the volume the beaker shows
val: 50 mL
